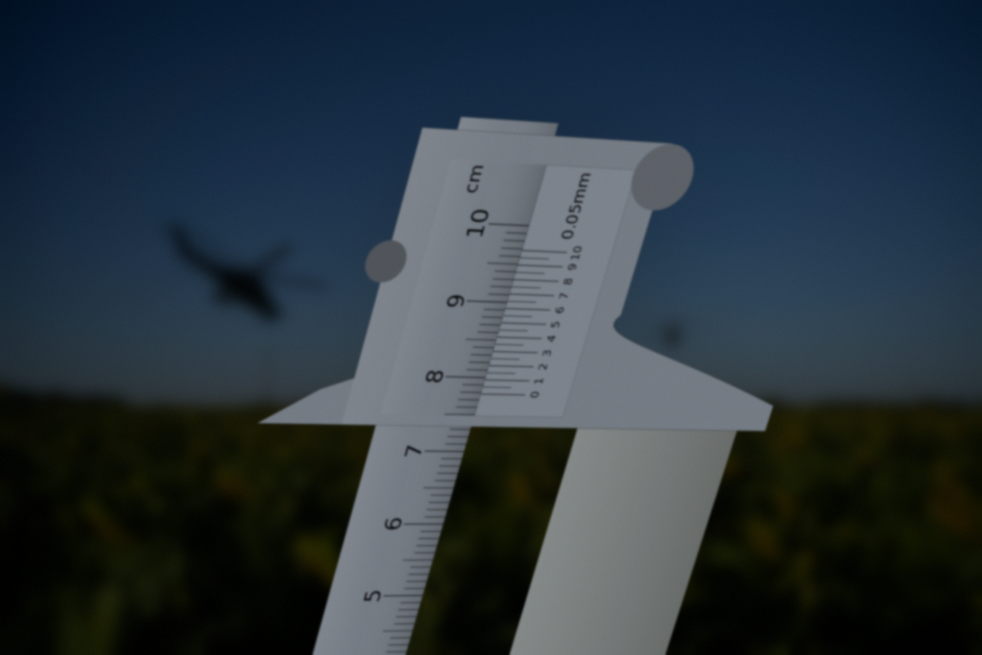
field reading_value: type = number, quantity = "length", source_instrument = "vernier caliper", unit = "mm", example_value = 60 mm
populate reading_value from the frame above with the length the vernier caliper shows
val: 77.8 mm
